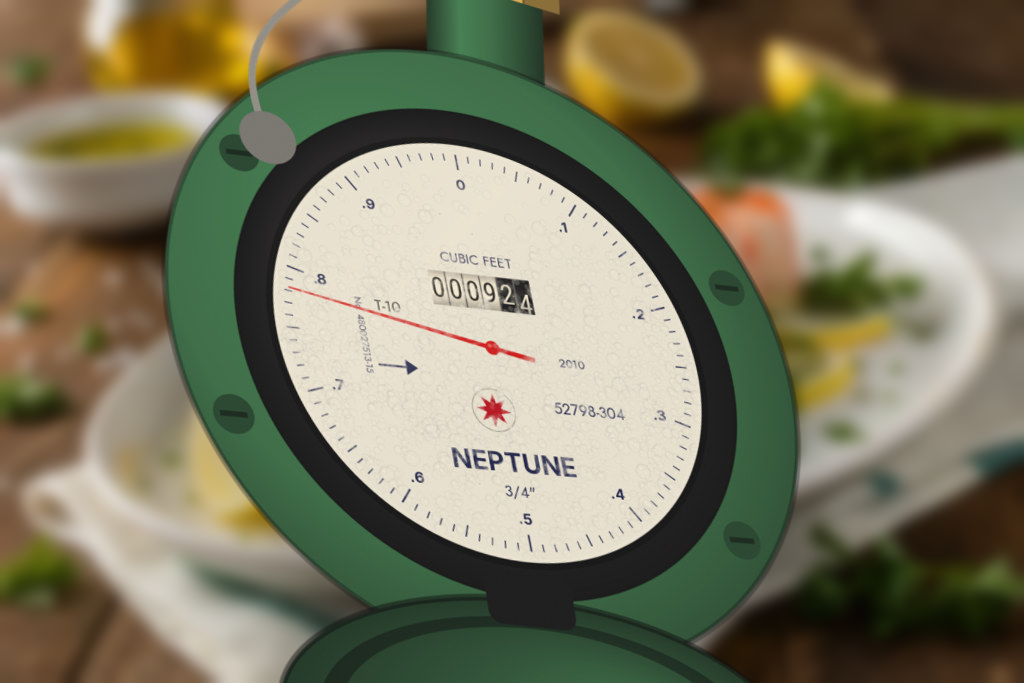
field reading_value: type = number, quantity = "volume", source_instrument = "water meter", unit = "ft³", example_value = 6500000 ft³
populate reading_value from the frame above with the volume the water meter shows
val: 923.78 ft³
